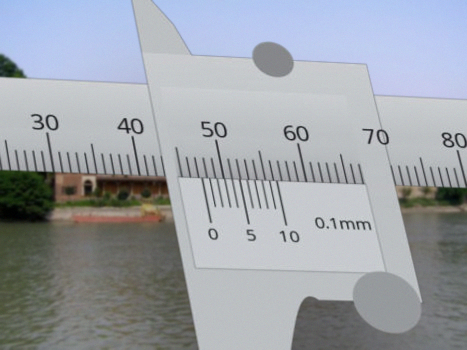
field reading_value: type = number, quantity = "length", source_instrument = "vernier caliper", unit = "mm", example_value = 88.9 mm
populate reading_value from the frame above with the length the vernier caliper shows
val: 47.4 mm
